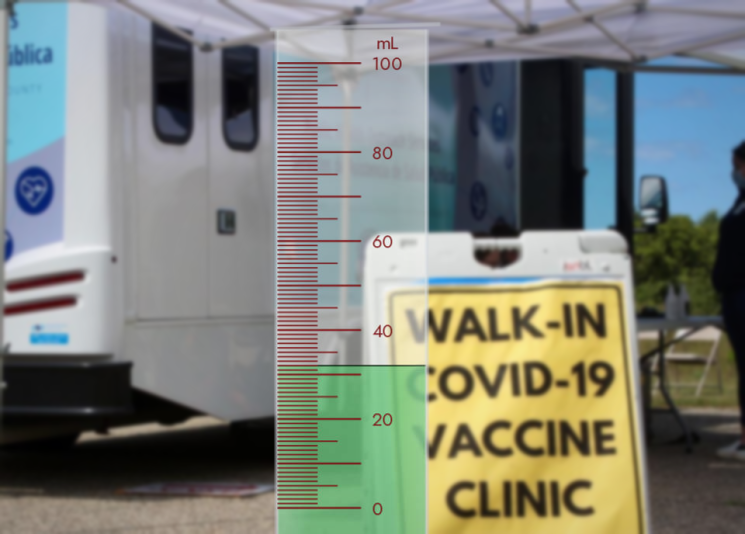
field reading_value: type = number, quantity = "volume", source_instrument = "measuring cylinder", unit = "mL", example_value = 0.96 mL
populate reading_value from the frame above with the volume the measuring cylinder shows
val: 32 mL
